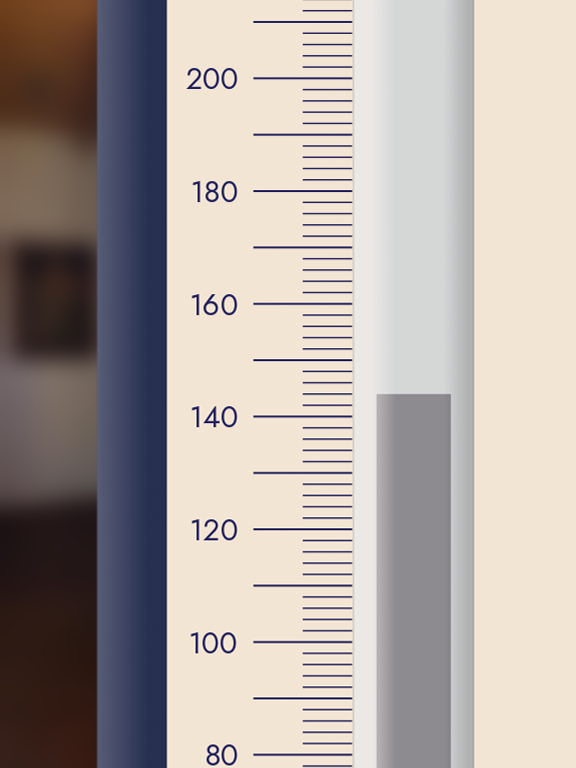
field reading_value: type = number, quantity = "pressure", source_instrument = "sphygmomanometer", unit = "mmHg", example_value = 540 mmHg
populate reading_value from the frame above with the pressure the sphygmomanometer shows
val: 144 mmHg
